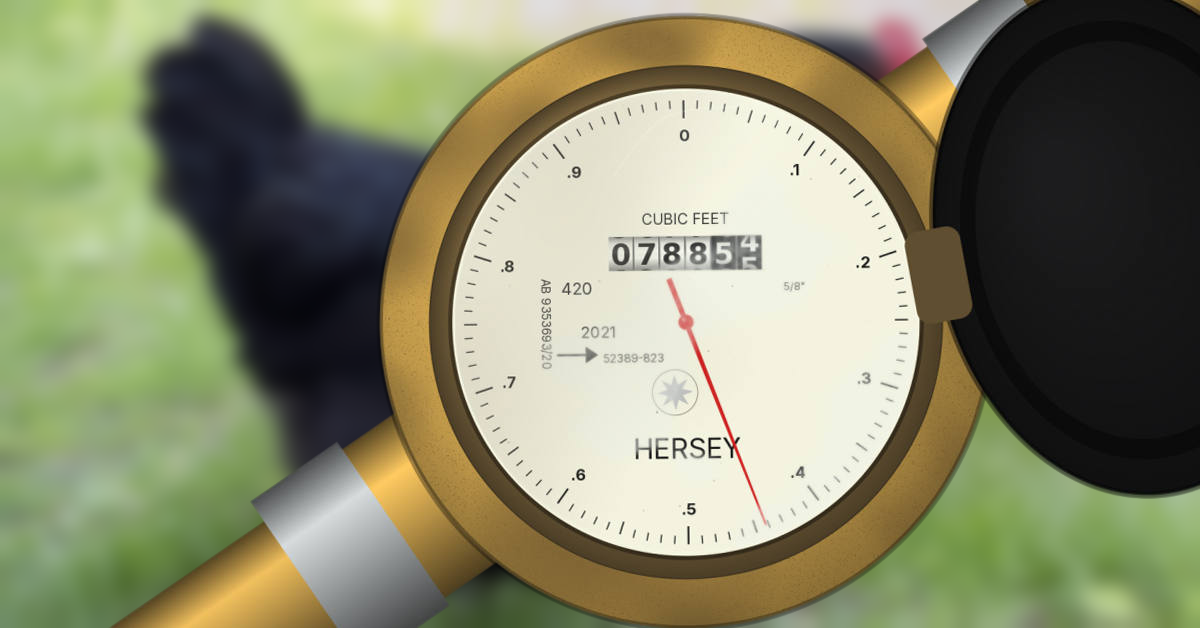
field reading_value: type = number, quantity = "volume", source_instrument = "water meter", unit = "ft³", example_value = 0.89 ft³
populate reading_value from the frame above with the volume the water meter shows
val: 78854.44 ft³
